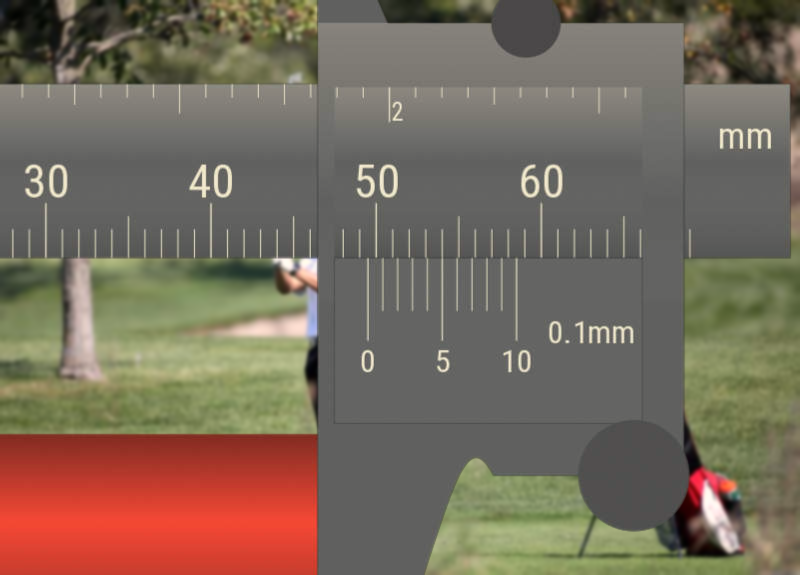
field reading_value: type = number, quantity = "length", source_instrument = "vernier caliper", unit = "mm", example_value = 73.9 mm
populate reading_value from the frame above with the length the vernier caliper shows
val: 49.5 mm
